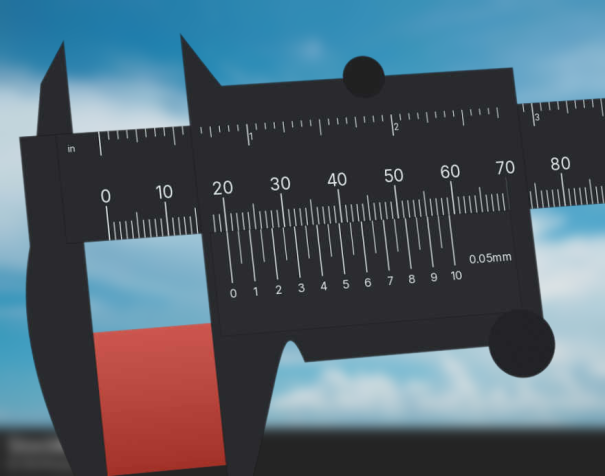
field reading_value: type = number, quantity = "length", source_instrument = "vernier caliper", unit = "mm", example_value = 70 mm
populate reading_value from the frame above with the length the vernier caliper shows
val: 20.0 mm
